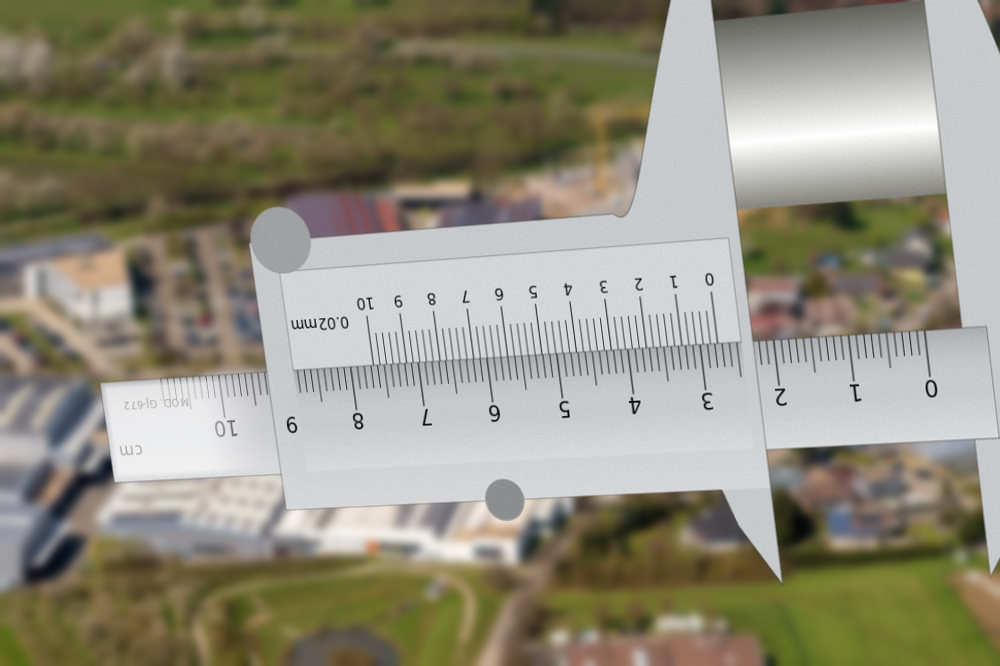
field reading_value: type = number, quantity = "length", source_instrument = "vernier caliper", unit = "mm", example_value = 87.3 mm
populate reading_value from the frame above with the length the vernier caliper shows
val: 27.6 mm
